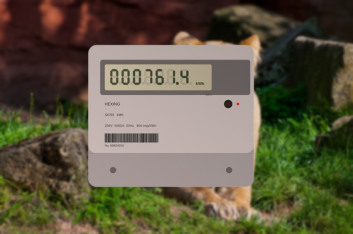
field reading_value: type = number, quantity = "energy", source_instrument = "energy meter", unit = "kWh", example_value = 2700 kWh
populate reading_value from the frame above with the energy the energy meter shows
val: 761.4 kWh
